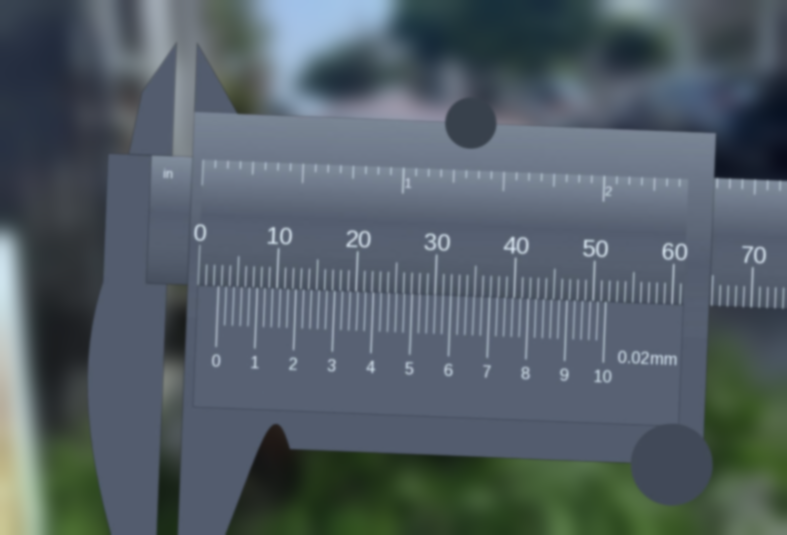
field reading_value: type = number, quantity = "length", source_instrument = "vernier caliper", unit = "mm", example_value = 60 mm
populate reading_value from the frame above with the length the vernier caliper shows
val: 2.6 mm
